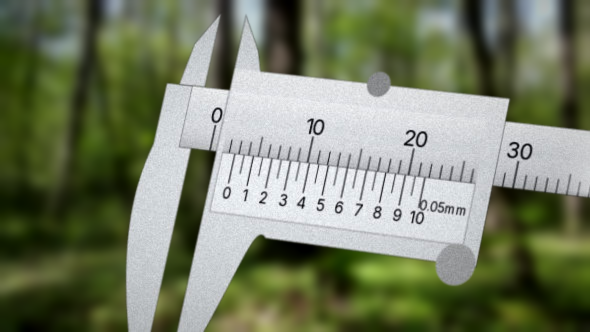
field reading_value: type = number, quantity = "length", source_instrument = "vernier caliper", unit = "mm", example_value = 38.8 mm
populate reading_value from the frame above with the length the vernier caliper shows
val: 2.6 mm
